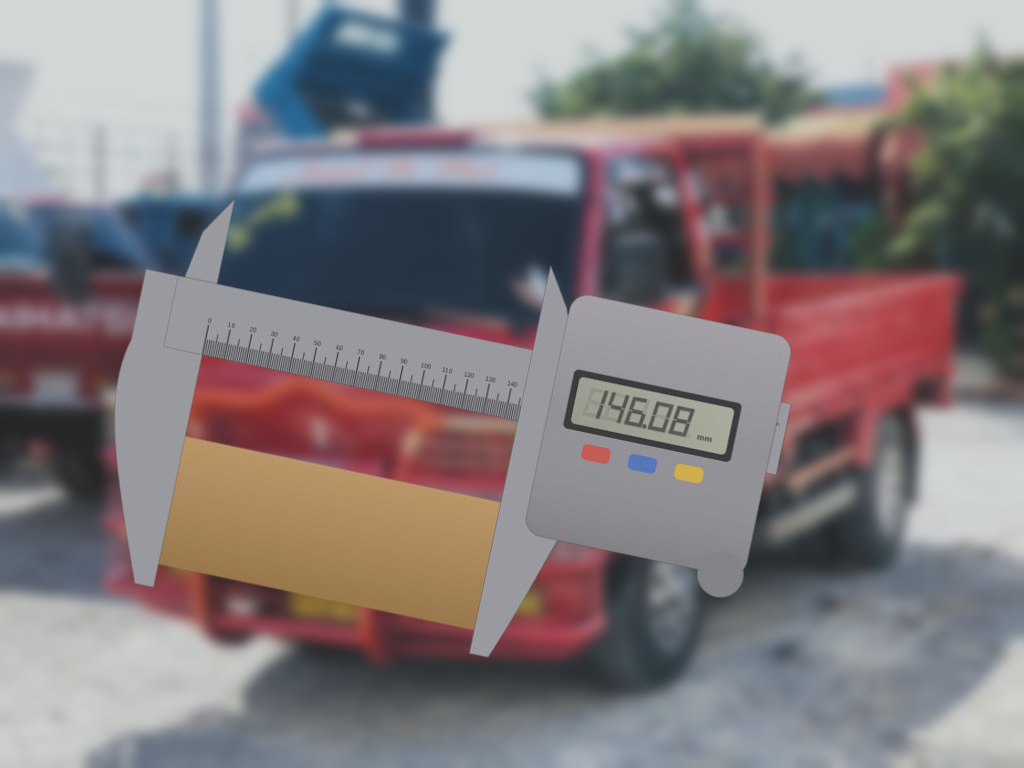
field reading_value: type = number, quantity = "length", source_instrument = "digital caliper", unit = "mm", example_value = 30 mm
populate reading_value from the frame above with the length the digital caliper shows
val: 146.08 mm
